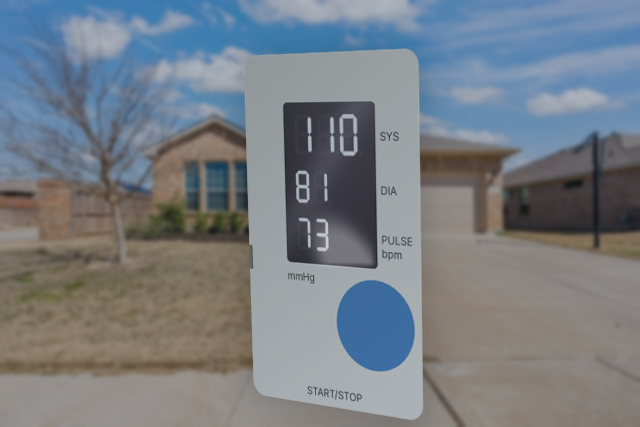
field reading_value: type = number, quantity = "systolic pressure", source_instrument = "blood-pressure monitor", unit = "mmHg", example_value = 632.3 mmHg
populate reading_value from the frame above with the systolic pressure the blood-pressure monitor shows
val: 110 mmHg
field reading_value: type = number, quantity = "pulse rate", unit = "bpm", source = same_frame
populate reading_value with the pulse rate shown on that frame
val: 73 bpm
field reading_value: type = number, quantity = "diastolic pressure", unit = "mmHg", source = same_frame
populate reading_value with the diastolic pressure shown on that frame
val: 81 mmHg
